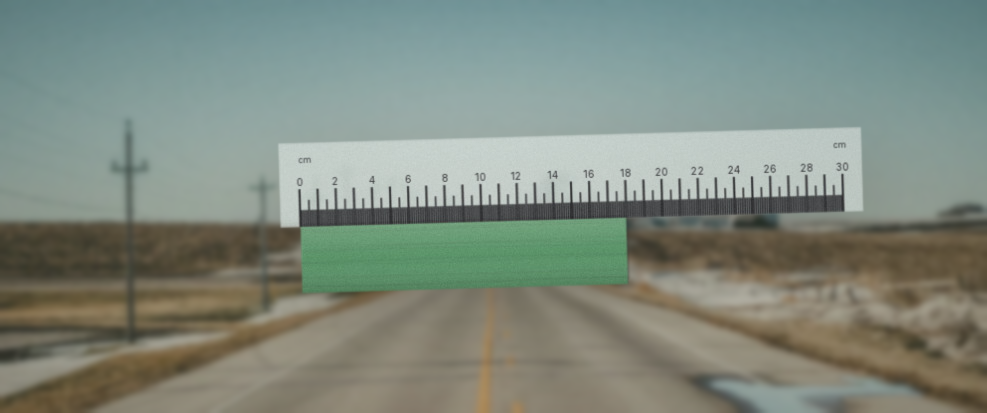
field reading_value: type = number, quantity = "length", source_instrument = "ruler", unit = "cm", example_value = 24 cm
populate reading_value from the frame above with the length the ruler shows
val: 18 cm
